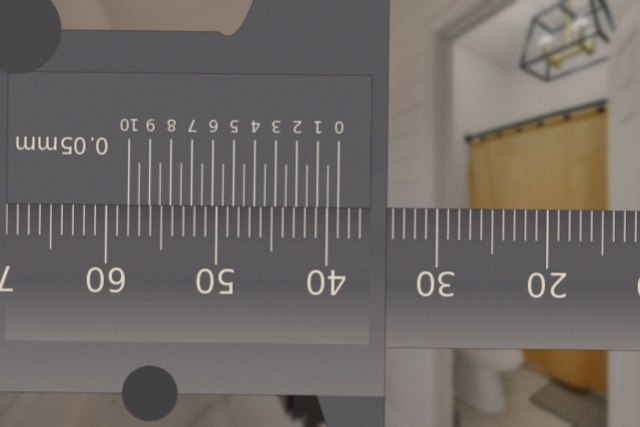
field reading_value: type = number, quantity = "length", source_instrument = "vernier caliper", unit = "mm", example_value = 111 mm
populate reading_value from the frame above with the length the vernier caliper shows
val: 39.0 mm
